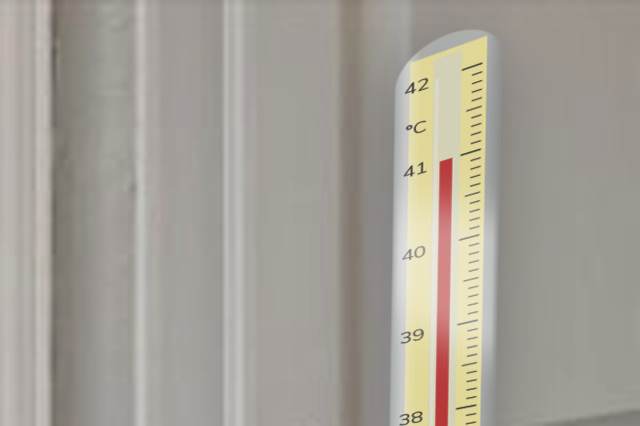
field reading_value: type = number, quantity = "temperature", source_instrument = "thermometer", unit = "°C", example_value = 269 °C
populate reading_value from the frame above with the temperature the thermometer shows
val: 41 °C
